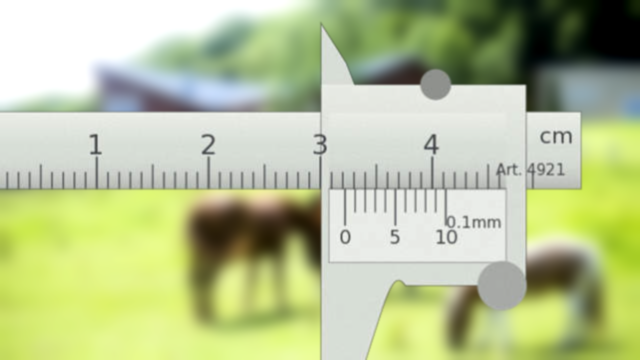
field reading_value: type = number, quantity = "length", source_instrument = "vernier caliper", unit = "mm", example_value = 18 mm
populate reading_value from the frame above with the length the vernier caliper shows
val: 32.2 mm
